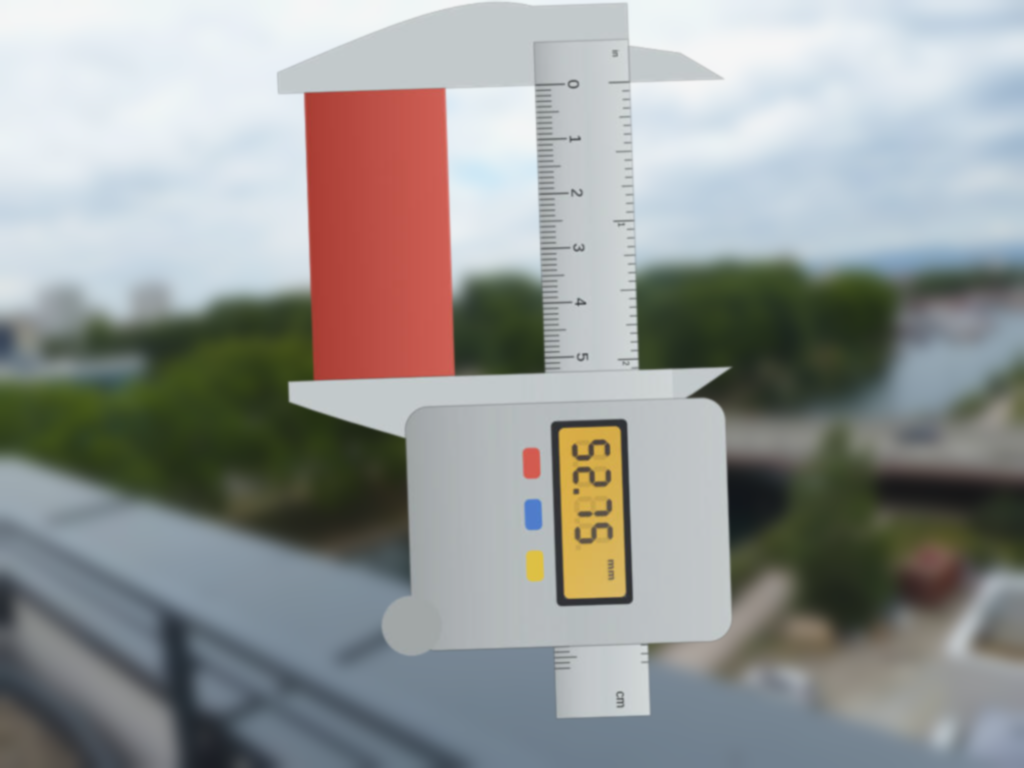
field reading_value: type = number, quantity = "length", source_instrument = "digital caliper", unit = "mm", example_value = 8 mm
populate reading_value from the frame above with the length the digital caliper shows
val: 52.75 mm
